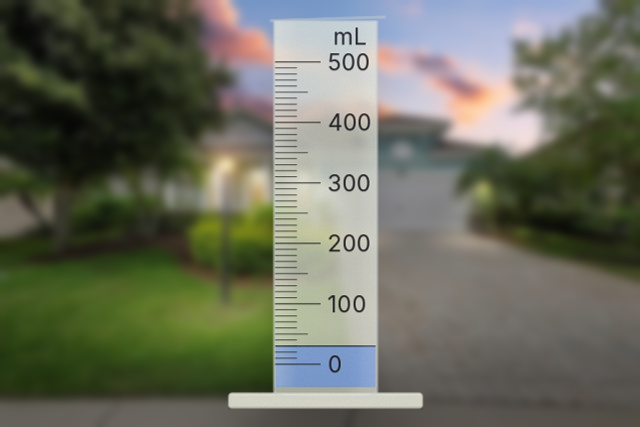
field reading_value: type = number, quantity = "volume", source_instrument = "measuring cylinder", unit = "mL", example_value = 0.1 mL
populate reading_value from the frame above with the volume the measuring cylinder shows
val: 30 mL
